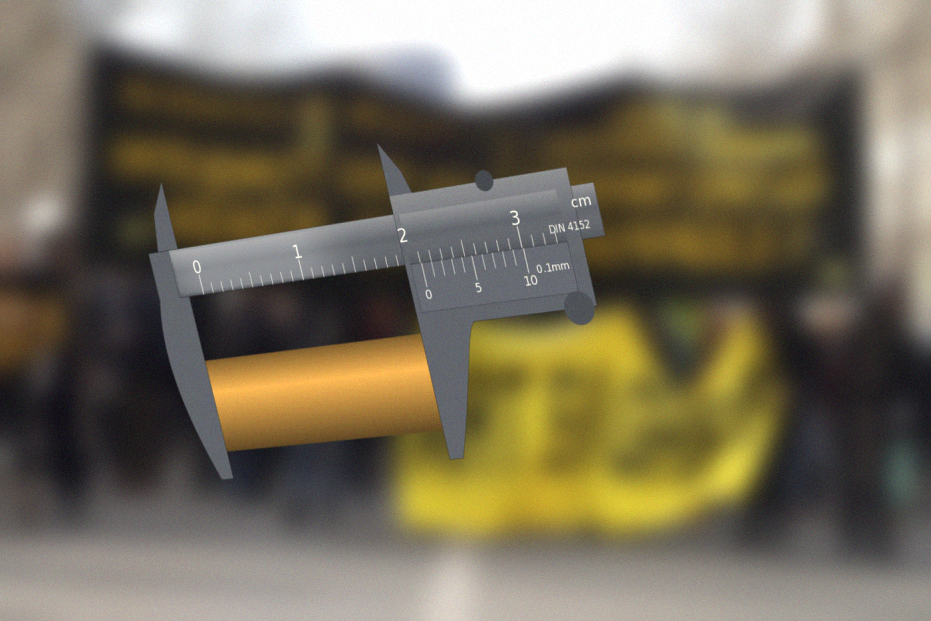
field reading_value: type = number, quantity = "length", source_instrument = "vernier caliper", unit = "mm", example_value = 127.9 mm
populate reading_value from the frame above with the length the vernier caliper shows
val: 21.1 mm
